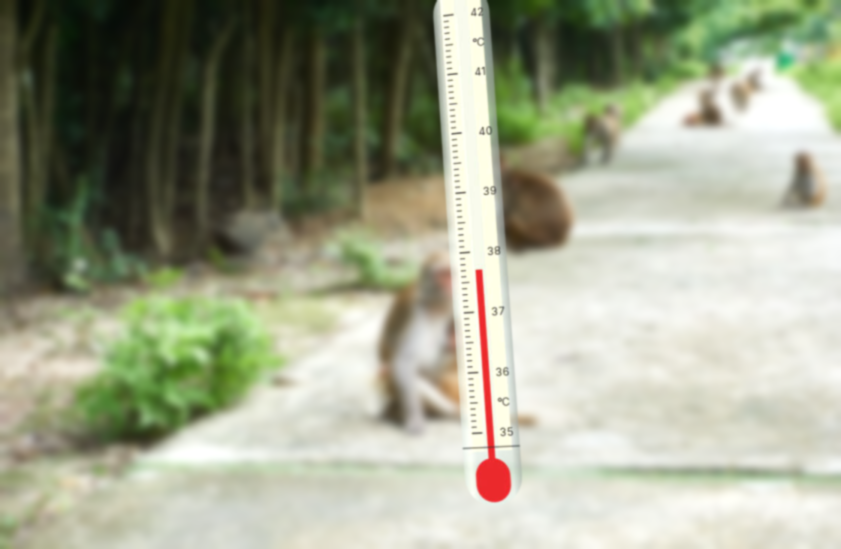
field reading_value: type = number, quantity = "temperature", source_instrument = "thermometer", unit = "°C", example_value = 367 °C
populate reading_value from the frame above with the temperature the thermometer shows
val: 37.7 °C
